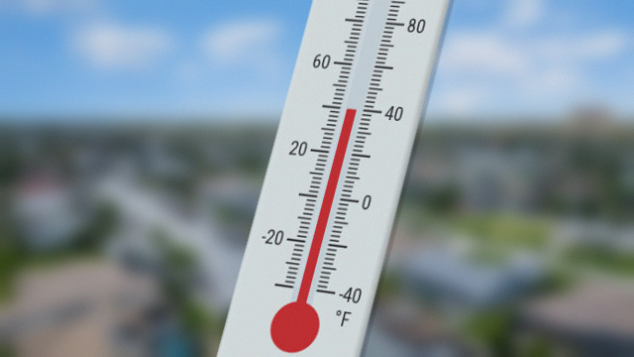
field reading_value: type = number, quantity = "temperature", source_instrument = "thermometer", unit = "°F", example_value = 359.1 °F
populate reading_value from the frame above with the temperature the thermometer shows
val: 40 °F
